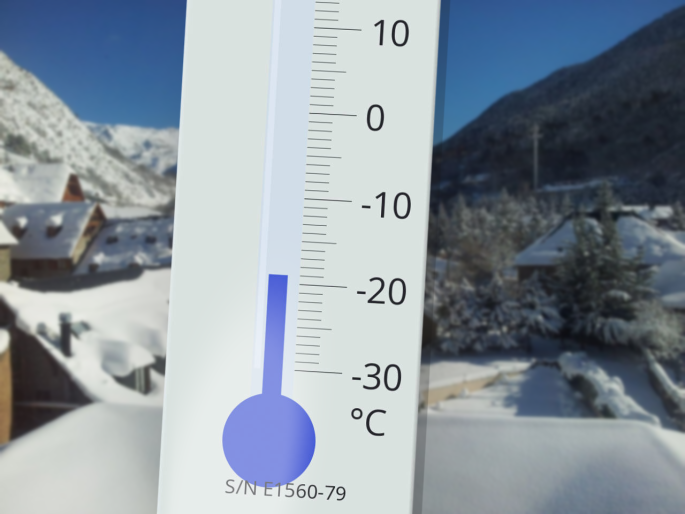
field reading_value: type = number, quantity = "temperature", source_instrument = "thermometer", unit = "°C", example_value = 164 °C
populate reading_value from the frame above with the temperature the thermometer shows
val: -19 °C
